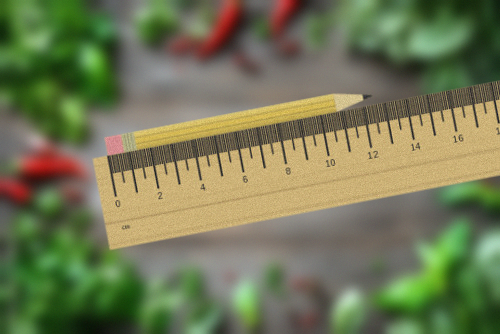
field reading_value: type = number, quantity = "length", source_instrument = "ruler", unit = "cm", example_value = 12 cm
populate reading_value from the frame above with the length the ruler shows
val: 12.5 cm
